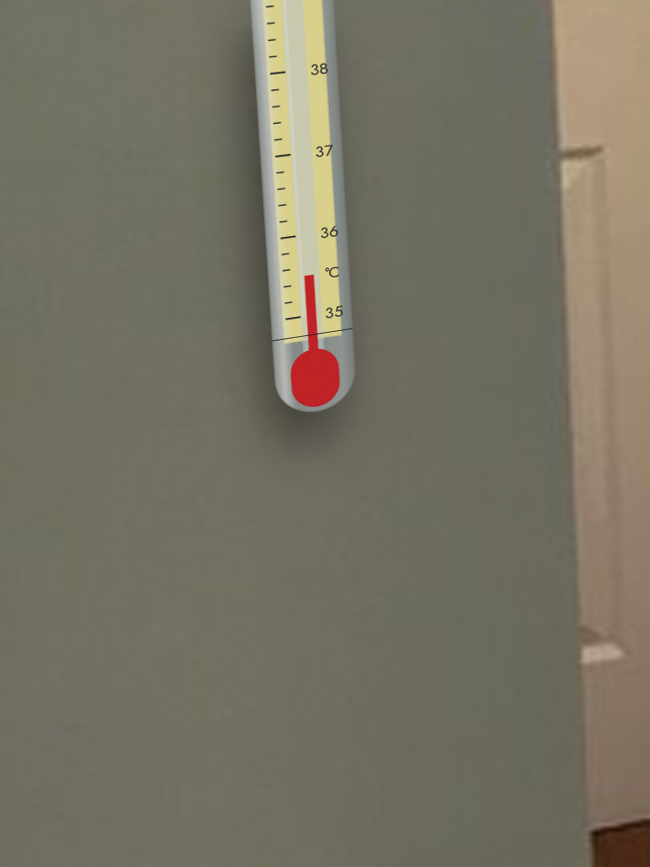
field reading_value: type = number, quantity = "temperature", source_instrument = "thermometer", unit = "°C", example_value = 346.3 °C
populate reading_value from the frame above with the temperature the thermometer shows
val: 35.5 °C
